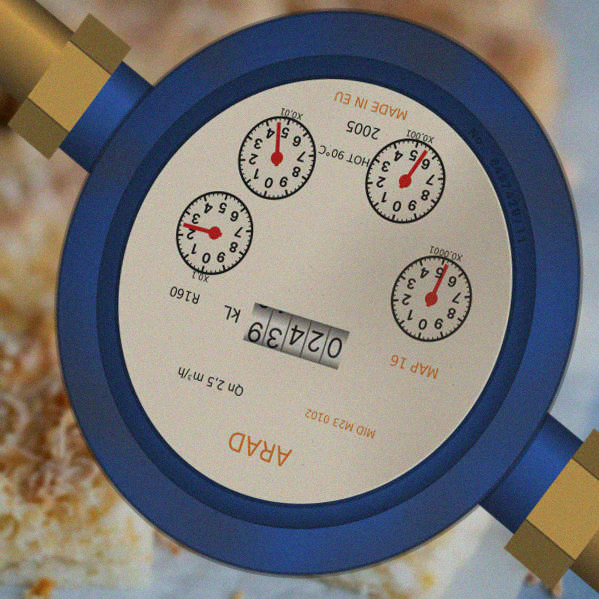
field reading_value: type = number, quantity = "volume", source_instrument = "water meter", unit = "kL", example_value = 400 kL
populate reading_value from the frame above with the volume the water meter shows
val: 2439.2455 kL
